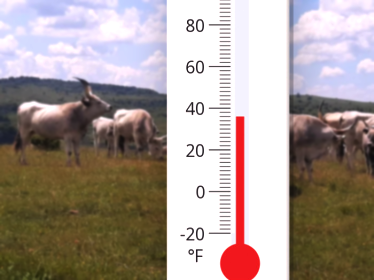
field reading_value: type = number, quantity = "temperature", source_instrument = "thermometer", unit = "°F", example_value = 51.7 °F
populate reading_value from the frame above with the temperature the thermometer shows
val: 36 °F
